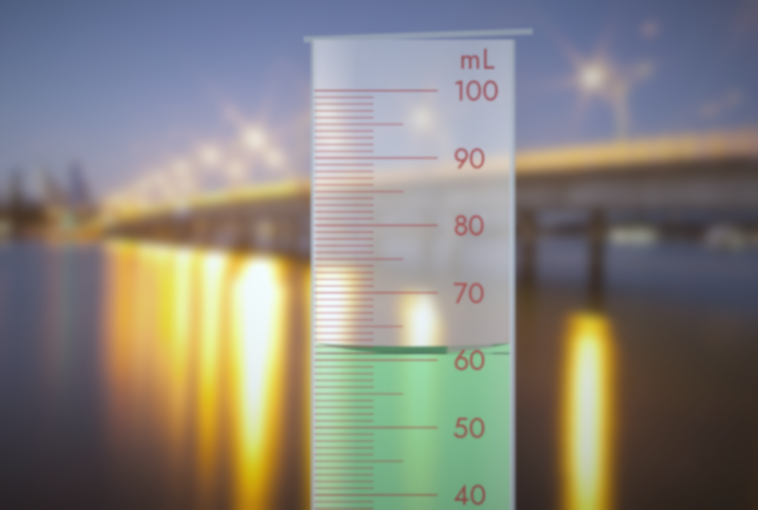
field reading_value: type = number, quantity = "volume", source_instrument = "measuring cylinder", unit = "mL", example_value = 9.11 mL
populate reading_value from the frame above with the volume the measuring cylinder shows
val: 61 mL
